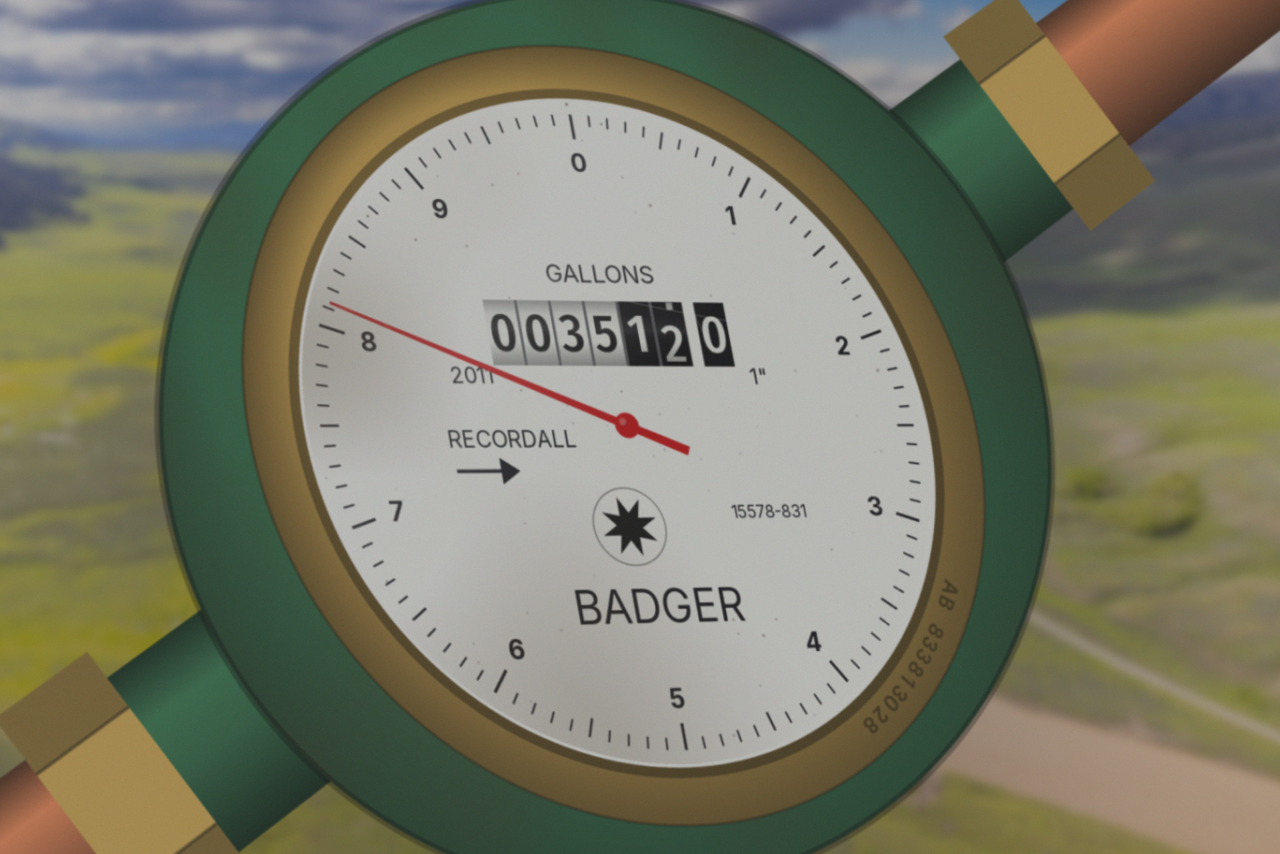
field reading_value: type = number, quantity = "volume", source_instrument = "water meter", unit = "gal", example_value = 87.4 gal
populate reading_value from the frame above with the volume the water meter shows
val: 35118.1 gal
